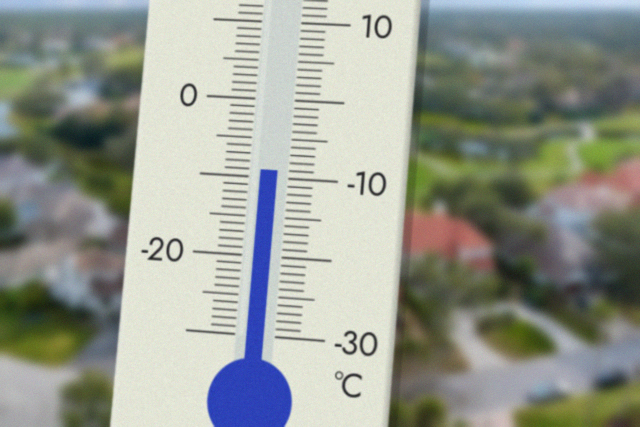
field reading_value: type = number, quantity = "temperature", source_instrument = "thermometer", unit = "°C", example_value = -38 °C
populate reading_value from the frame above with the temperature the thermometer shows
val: -9 °C
